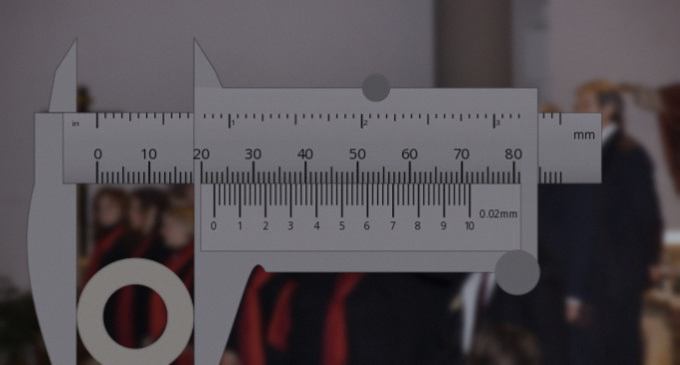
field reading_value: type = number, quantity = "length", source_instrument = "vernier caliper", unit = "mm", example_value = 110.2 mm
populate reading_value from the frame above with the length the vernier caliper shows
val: 22.5 mm
